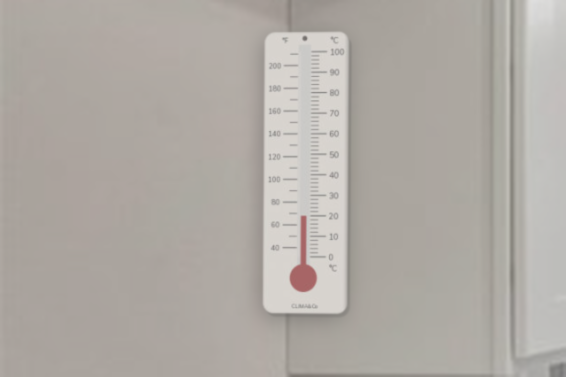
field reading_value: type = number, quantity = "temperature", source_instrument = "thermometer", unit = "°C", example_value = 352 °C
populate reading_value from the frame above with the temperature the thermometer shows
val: 20 °C
